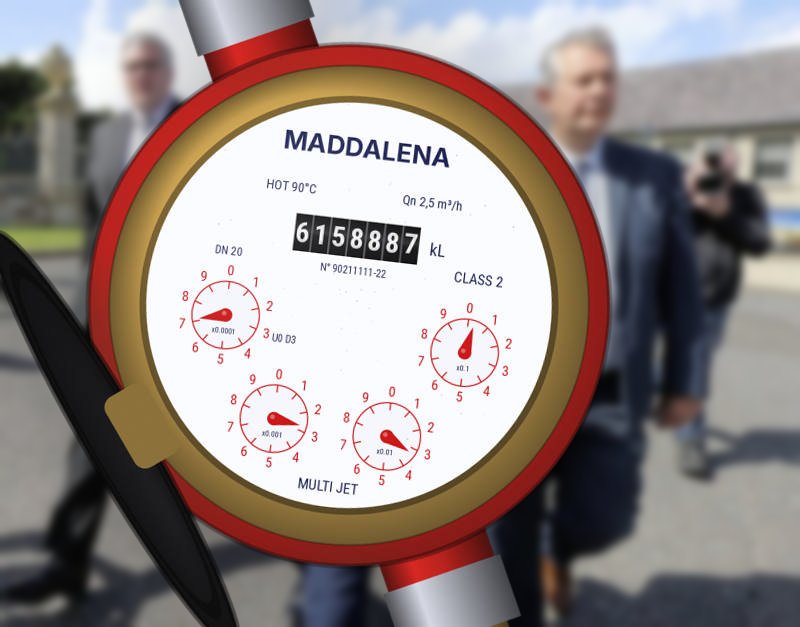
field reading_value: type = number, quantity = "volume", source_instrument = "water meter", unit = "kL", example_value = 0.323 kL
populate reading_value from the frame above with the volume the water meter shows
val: 6158887.0327 kL
